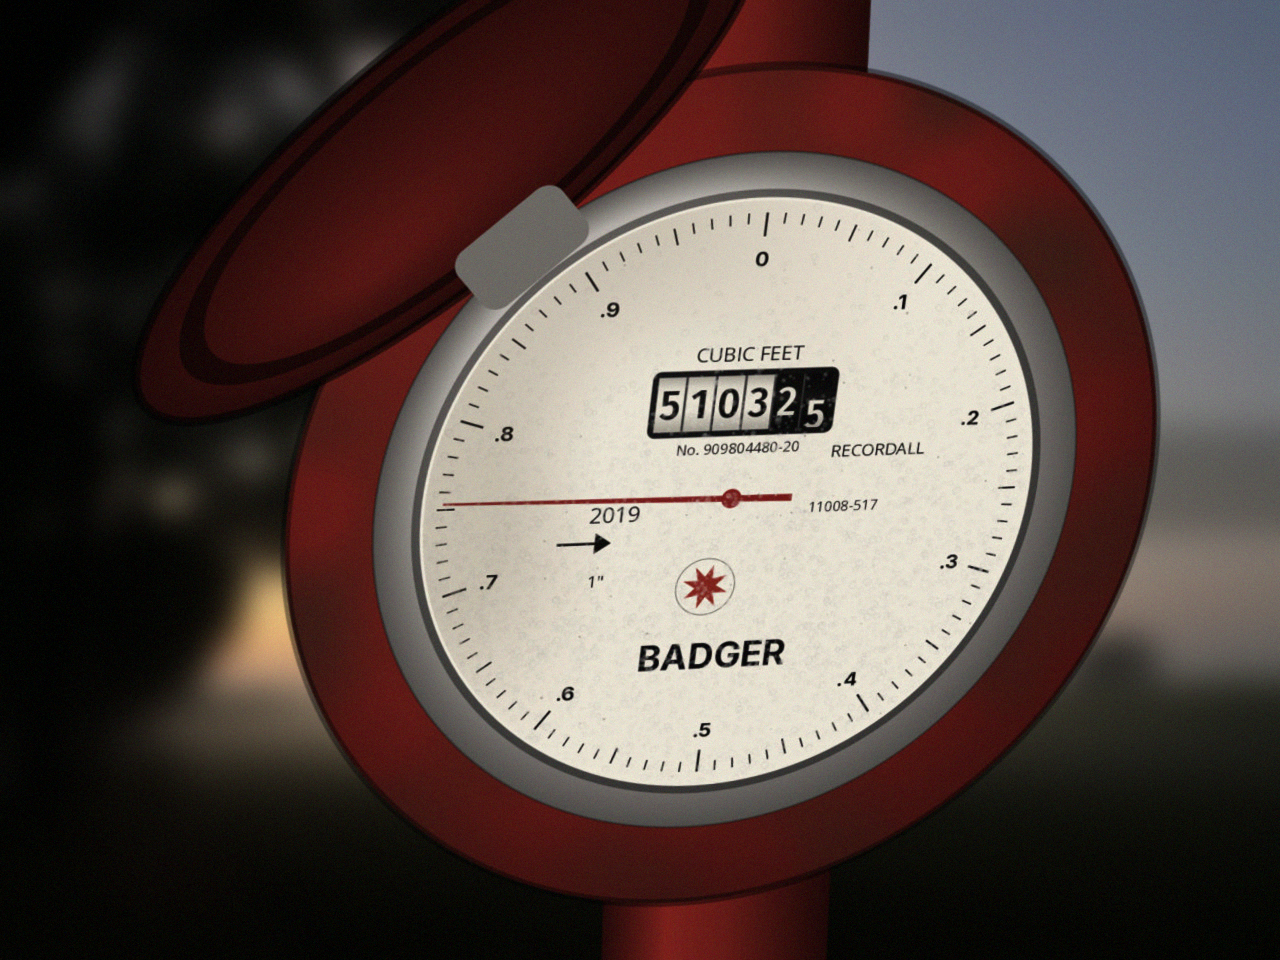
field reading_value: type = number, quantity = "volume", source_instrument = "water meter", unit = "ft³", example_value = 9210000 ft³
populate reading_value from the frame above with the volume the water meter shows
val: 510324.75 ft³
